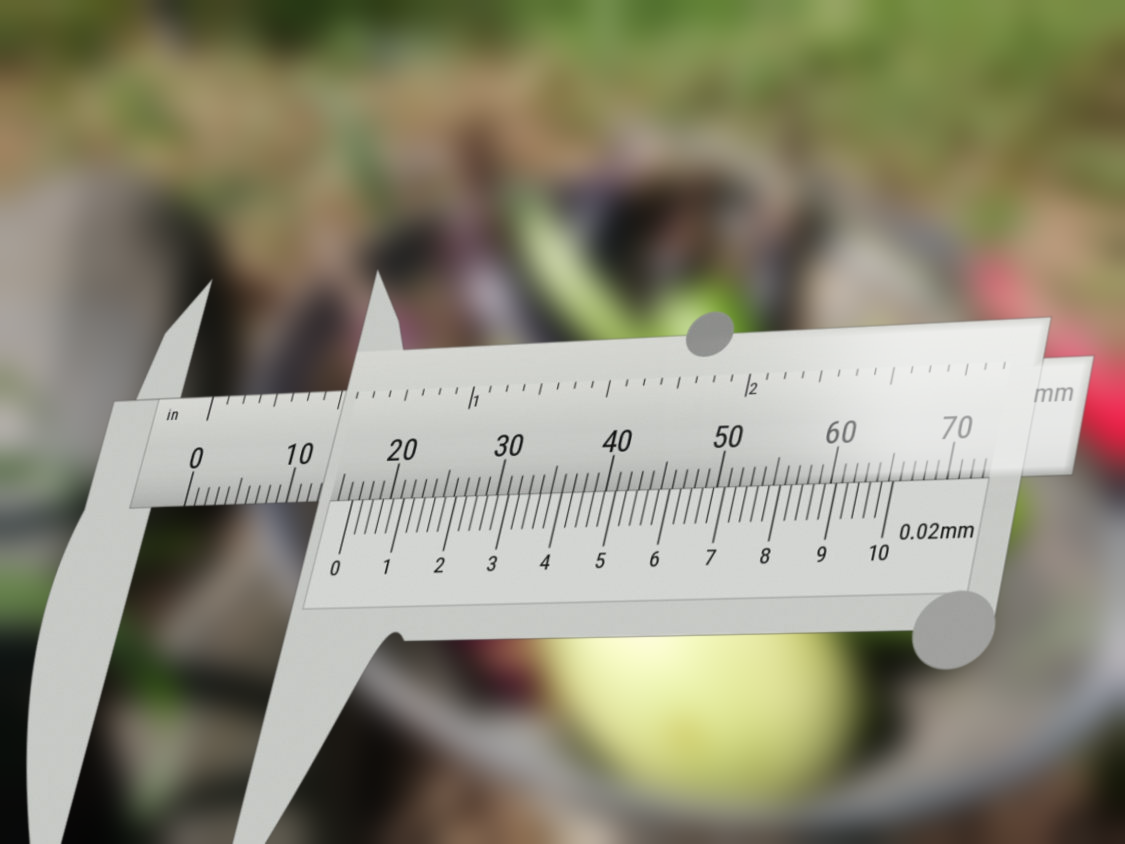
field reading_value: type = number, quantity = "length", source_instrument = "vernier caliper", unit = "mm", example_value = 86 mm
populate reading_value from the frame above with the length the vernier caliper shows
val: 16.4 mm
